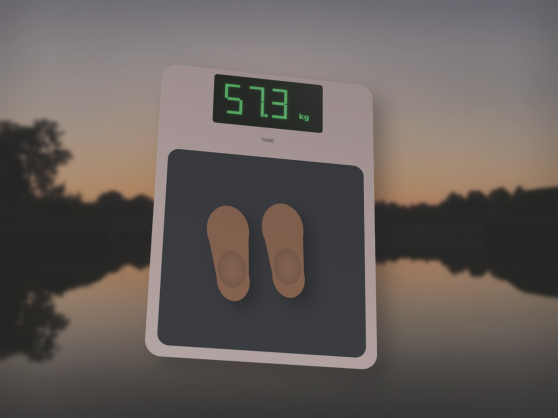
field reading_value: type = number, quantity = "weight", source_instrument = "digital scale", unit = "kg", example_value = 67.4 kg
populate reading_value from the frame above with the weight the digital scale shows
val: 57.3 kg
